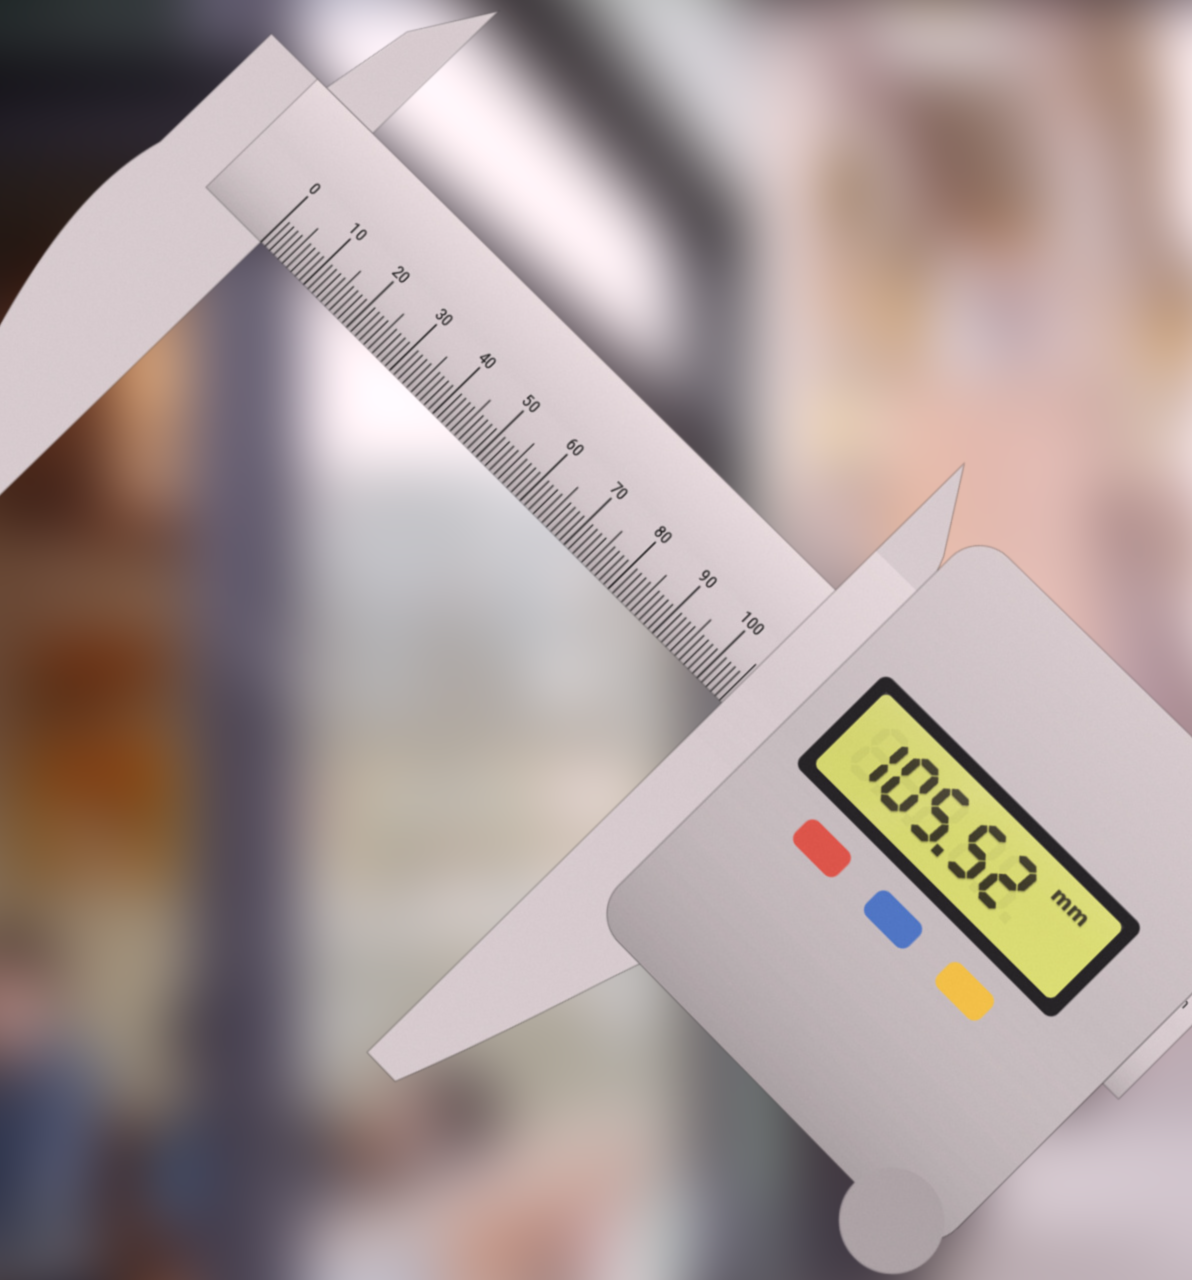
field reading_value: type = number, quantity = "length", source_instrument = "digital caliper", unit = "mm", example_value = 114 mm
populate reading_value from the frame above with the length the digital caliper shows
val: 105.52 mm
